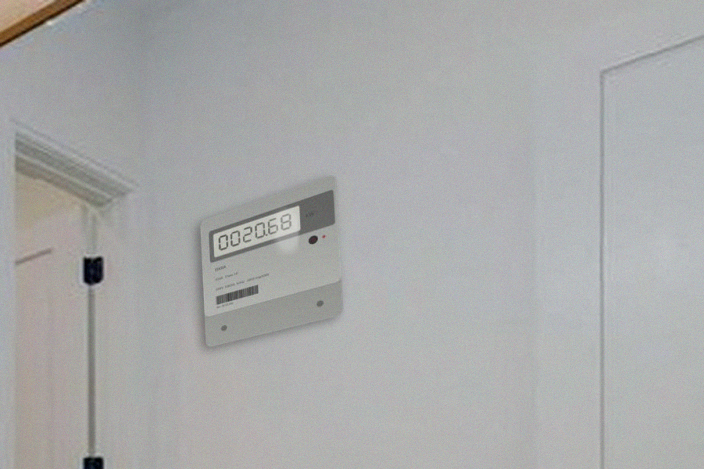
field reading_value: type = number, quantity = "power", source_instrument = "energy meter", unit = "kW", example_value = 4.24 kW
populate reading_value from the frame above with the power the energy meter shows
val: 20.68 kW
